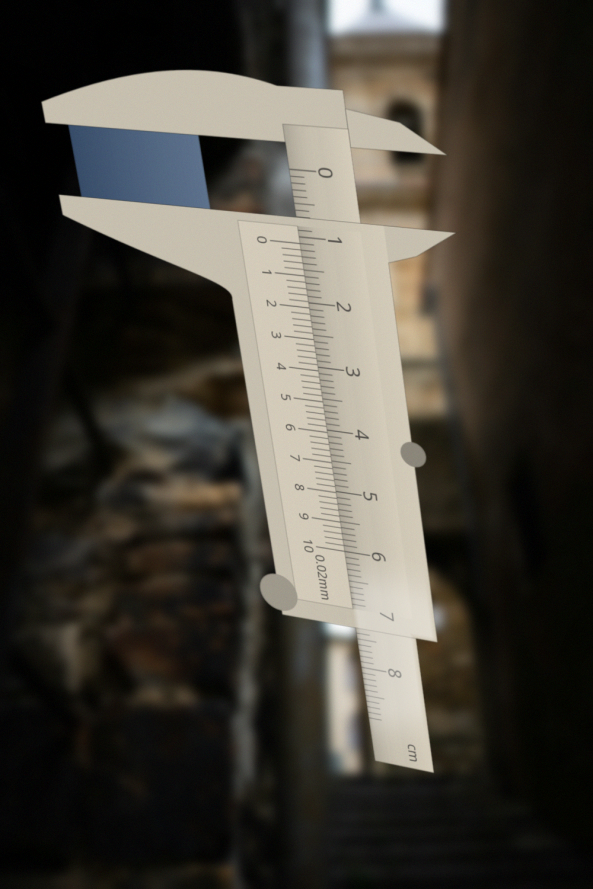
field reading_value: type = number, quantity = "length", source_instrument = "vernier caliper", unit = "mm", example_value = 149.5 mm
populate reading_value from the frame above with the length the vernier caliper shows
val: 11.0 mm
